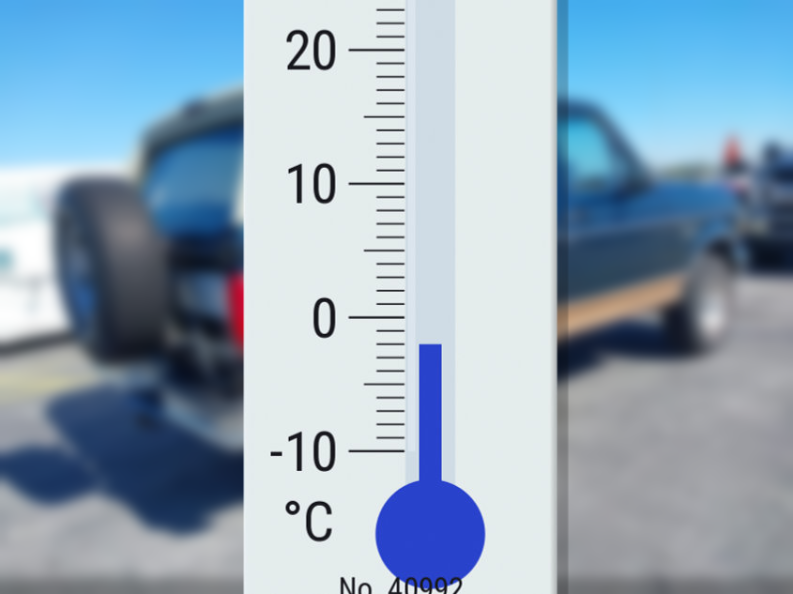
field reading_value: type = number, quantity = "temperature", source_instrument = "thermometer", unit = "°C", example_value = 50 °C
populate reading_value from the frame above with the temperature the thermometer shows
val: -2 °C
